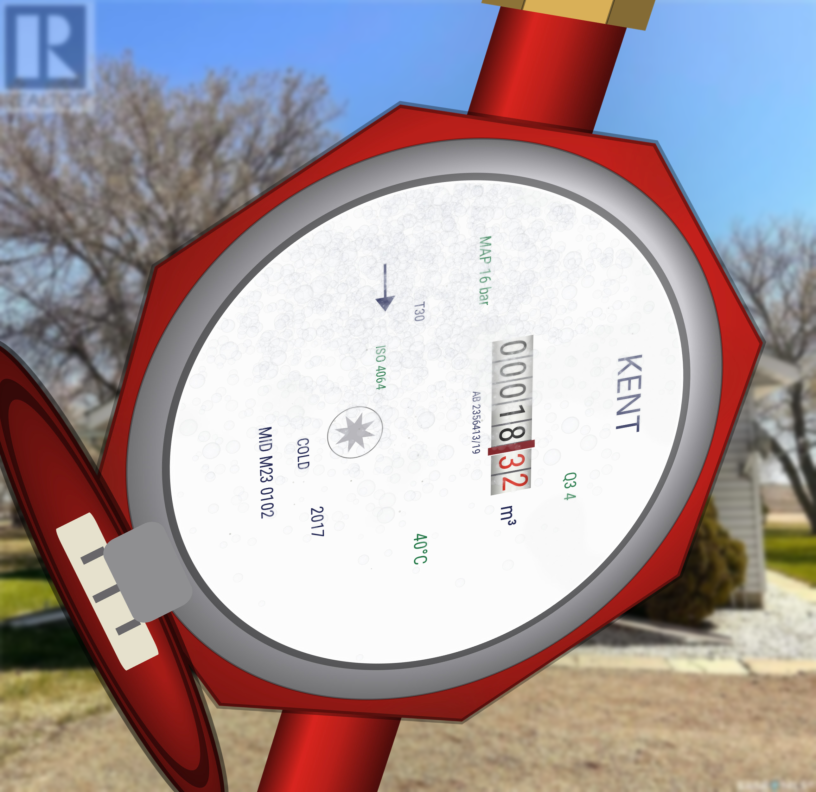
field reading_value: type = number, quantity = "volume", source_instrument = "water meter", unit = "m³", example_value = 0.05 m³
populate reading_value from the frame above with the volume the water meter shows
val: 18.32 m³
